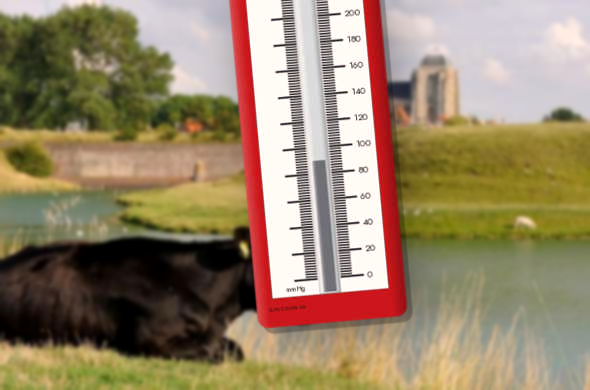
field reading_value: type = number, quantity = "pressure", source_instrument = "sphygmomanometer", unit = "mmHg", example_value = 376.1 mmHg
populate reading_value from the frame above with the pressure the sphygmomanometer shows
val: 90 mmHg
